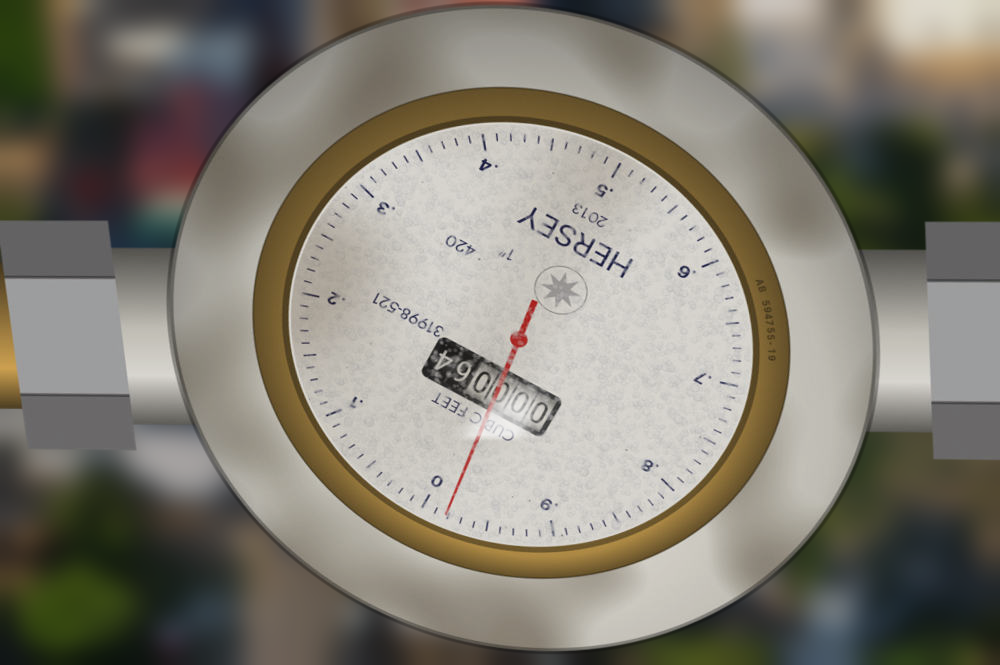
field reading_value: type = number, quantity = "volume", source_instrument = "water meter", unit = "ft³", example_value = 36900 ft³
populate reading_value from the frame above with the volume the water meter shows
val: 63.98 ft³
